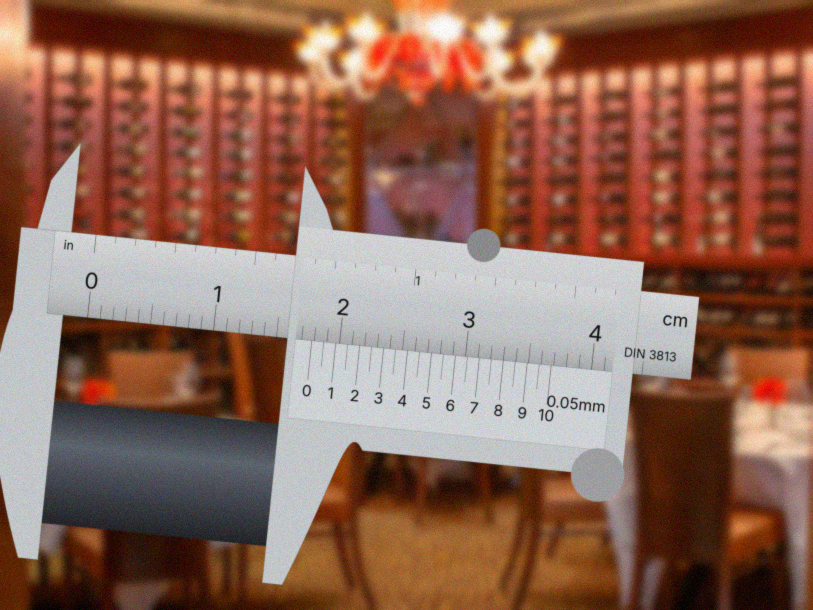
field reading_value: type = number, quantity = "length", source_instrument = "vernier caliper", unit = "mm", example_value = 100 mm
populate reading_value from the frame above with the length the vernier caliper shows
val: 17.8 mm
